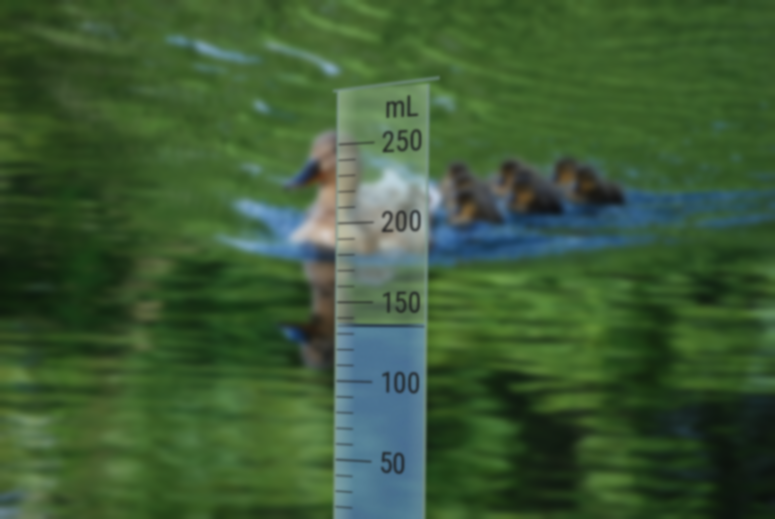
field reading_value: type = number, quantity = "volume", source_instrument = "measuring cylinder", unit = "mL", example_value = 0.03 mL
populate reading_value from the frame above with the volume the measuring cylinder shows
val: 135 mL
